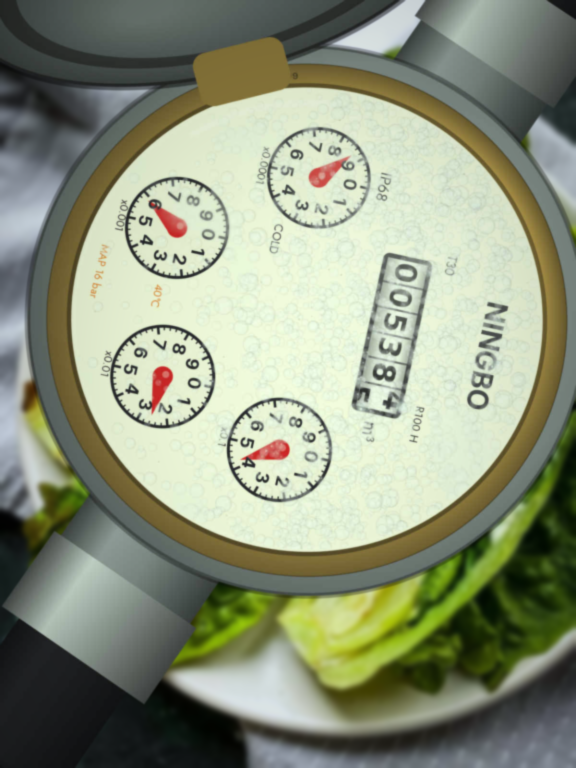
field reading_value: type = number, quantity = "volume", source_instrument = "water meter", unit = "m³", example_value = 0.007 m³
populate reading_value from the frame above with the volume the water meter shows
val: 5384.4258 m³
